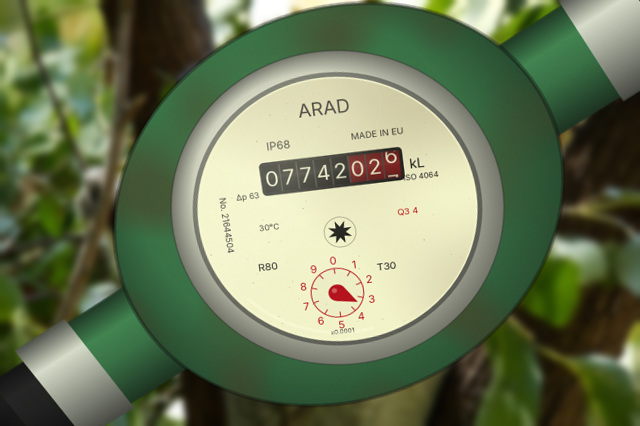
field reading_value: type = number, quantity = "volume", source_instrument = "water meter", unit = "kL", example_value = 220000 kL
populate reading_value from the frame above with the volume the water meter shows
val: 7742.0263 kL
